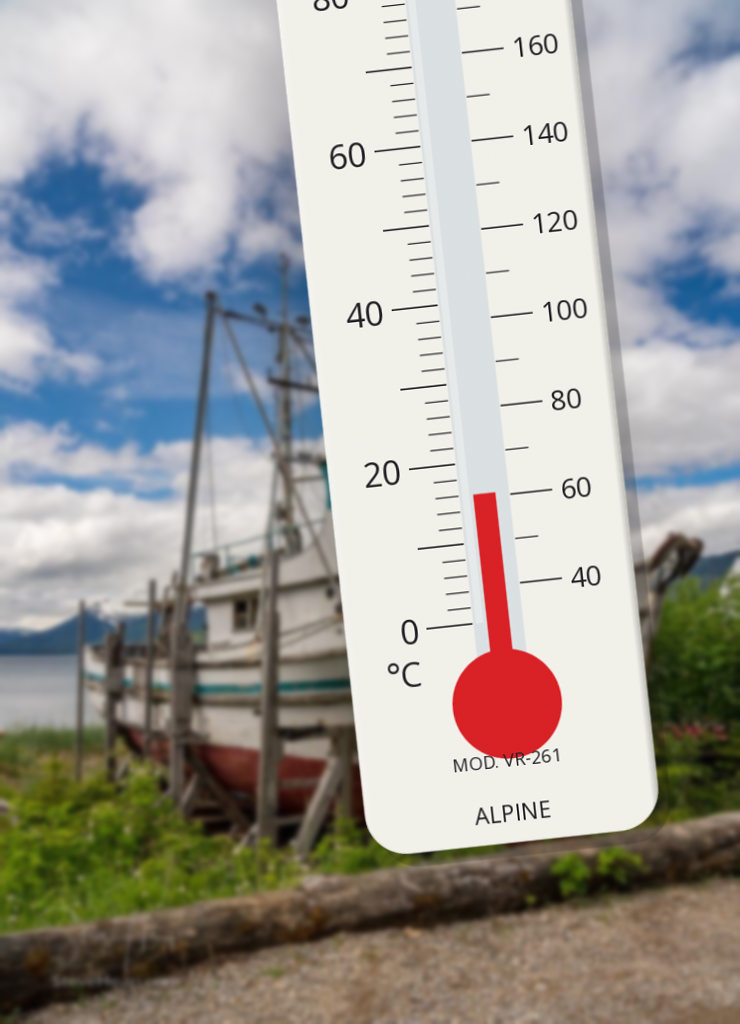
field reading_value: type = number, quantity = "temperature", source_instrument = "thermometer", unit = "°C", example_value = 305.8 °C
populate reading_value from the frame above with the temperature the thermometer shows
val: 16 °C
